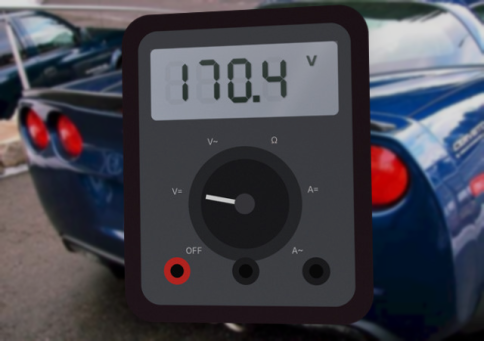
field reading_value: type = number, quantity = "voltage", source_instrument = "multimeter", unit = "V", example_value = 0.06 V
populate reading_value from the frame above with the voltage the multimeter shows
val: 170.4 V
